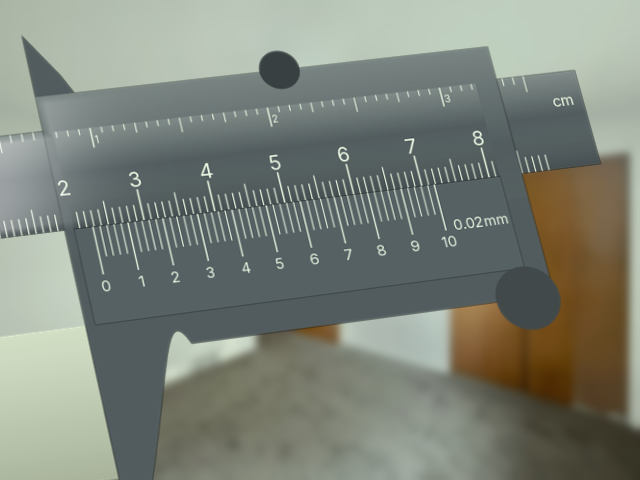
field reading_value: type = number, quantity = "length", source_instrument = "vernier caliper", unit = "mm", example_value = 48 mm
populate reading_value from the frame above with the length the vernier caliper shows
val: 22.8 mm
